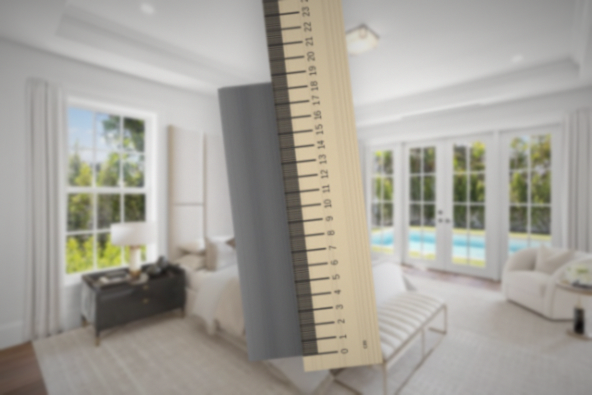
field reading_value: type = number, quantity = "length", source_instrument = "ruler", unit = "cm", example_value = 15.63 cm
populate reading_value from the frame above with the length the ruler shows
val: 18.5 cm
